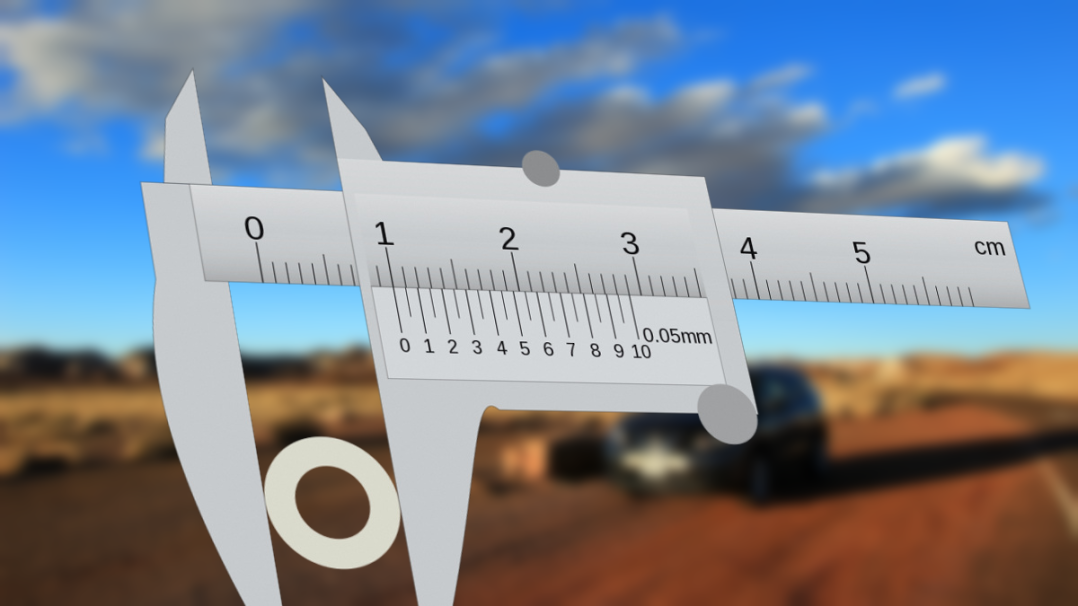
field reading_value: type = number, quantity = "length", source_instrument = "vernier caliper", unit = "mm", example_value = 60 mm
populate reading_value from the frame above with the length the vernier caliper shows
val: 10.0 mm
